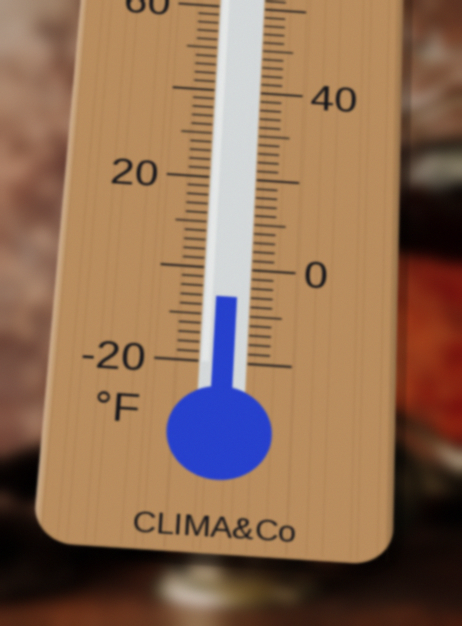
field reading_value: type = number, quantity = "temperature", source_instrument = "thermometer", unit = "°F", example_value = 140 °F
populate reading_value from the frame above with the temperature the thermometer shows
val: -6 °F
